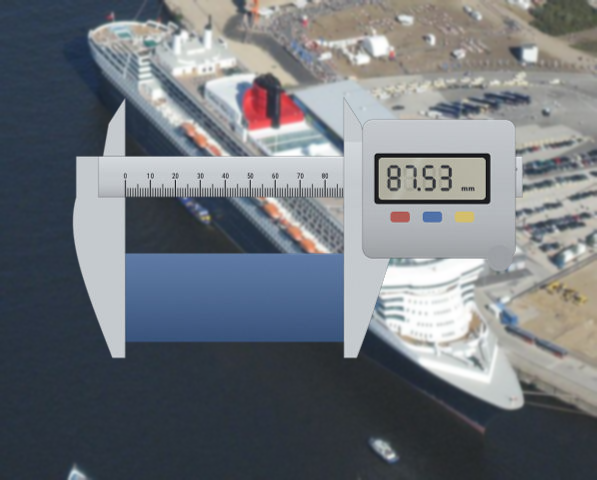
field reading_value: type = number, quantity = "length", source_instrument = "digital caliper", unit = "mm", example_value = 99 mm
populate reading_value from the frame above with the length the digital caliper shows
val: 87.53 mm
